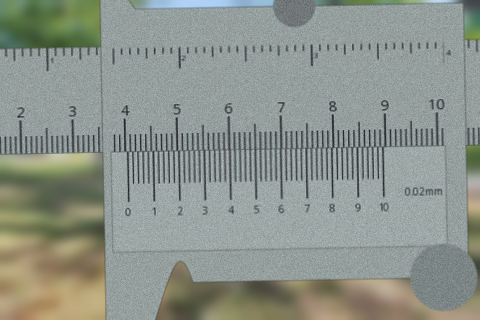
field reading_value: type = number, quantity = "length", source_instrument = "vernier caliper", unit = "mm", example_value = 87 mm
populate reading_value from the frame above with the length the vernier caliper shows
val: 40.5 mm
